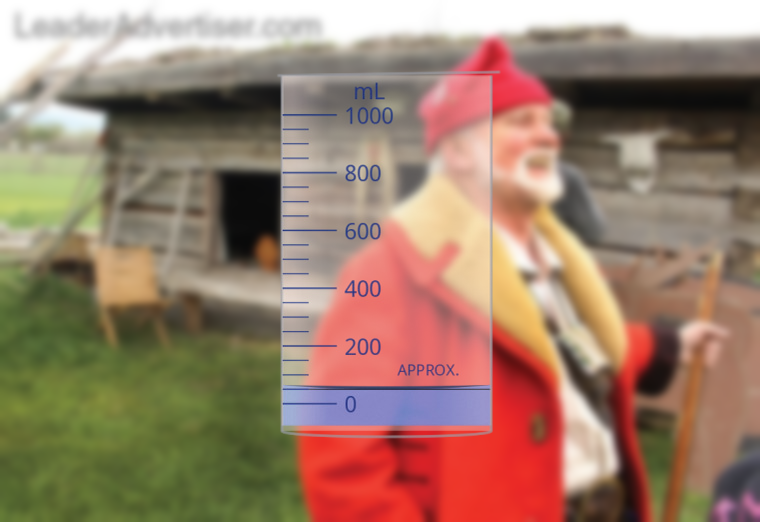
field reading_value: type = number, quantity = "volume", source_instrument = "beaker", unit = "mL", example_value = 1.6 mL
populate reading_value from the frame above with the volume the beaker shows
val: 50 mL
